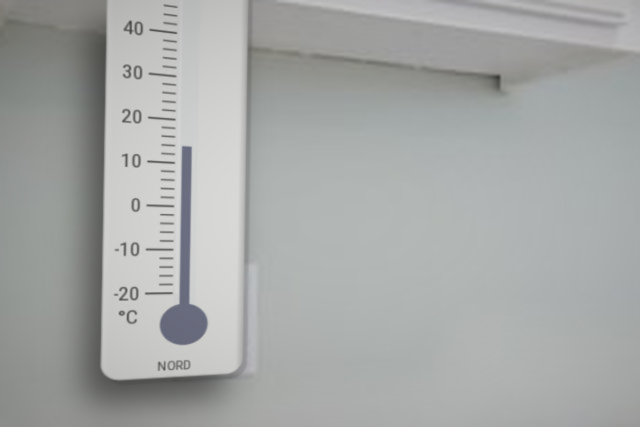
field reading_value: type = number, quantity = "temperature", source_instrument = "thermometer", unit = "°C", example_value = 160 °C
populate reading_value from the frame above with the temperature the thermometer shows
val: 14 °C
